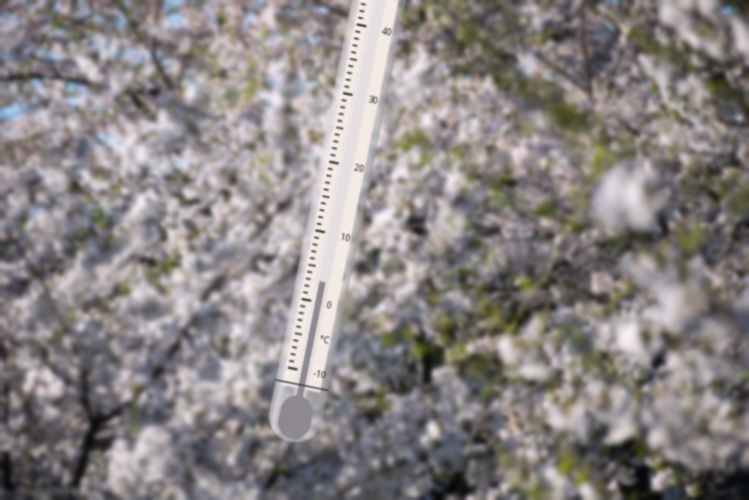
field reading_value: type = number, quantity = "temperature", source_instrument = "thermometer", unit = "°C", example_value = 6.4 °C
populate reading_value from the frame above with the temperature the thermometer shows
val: 3 °C
